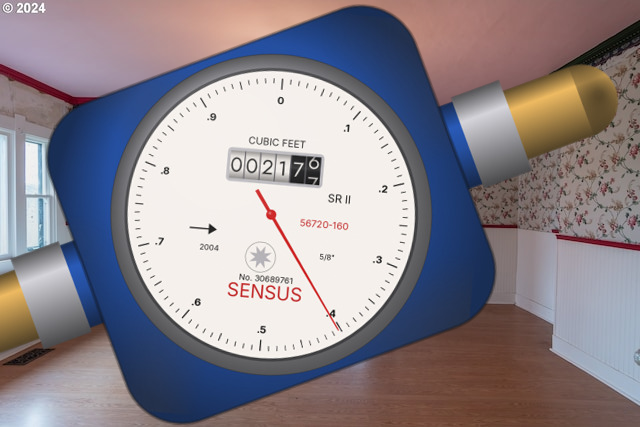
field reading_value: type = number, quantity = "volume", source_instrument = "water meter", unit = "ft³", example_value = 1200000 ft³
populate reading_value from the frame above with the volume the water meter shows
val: 2176.40 ft³
